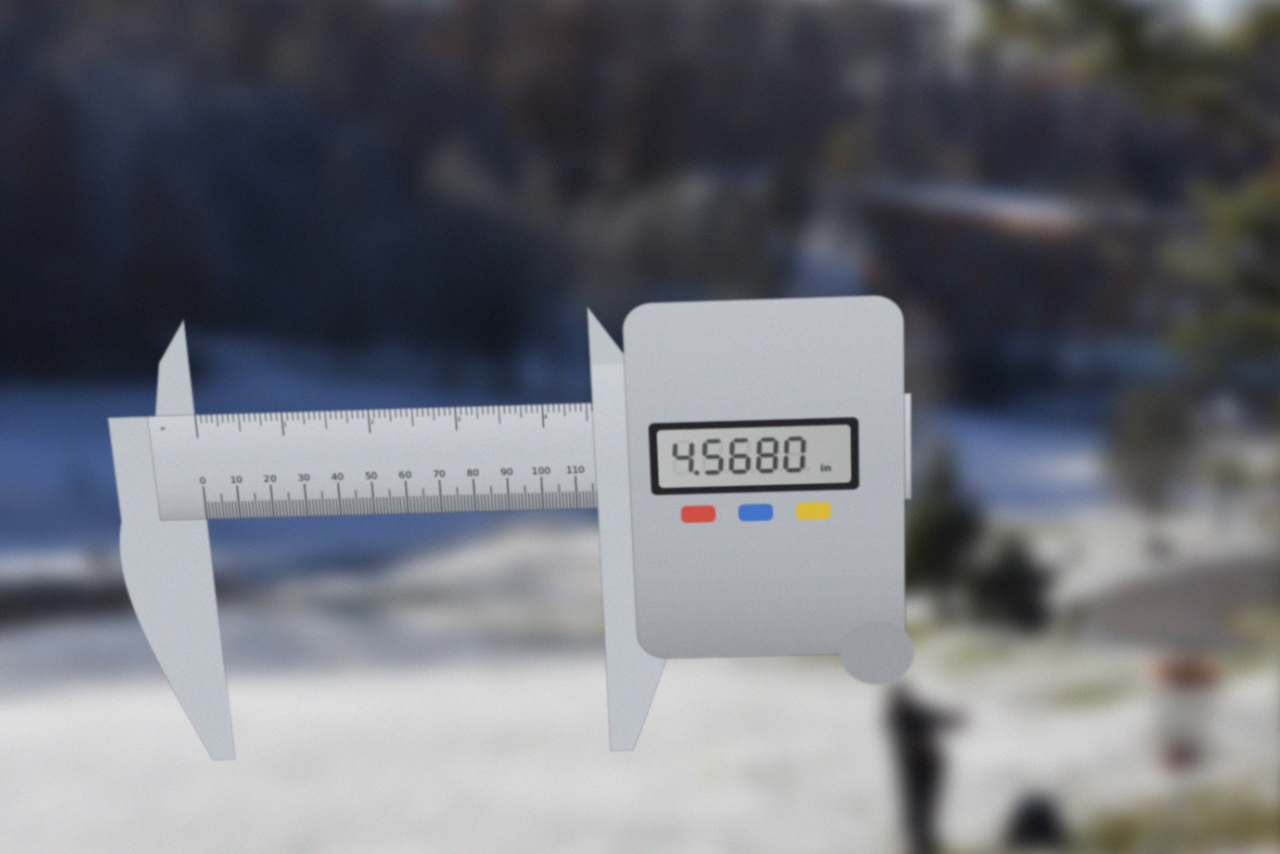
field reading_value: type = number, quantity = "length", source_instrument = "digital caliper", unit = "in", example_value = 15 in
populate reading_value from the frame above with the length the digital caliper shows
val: 4.5680 in
